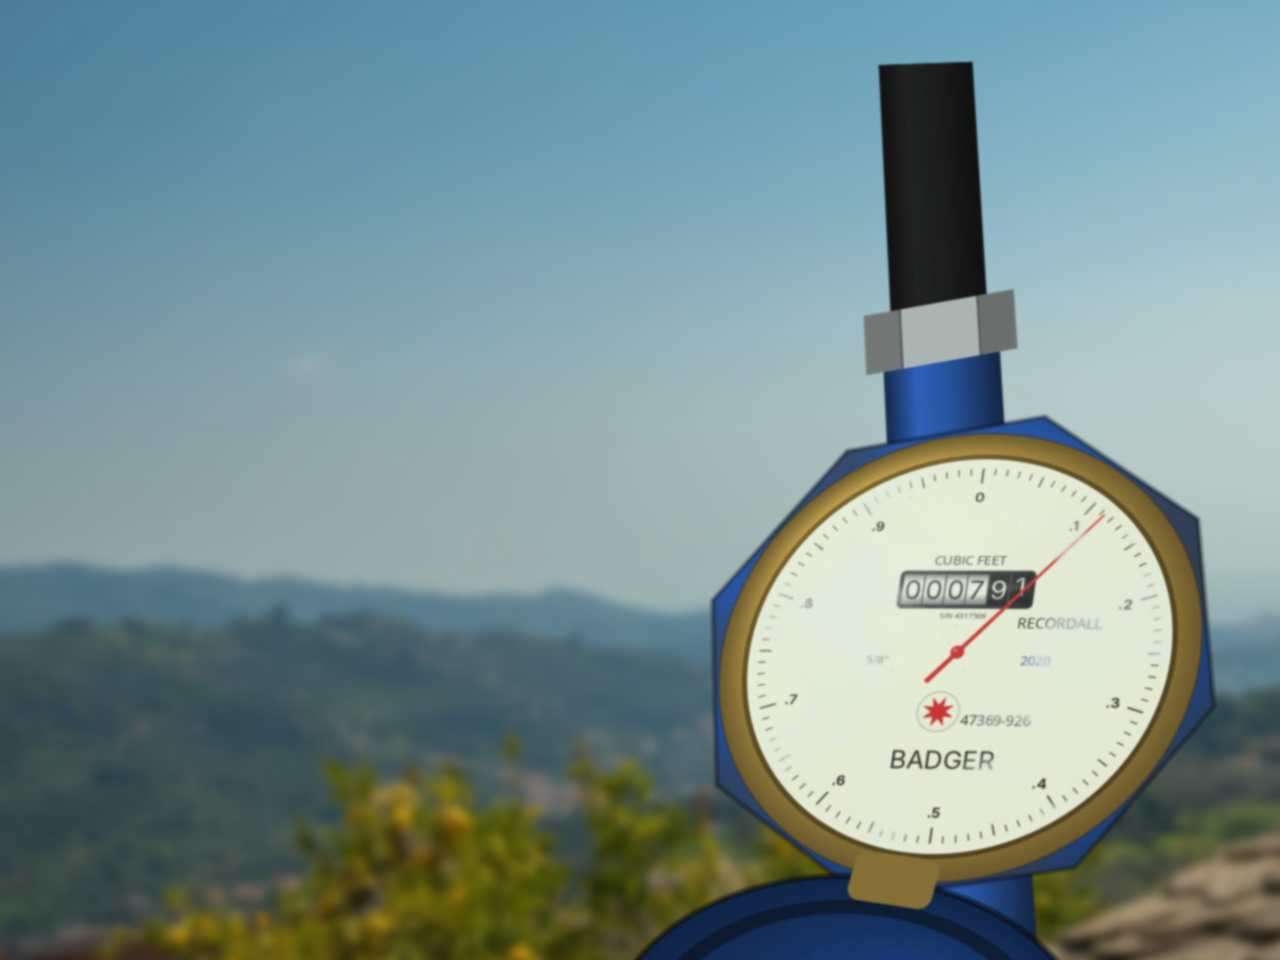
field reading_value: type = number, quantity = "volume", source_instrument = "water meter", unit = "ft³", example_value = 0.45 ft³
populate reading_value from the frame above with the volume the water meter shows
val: 791.11 ft³
